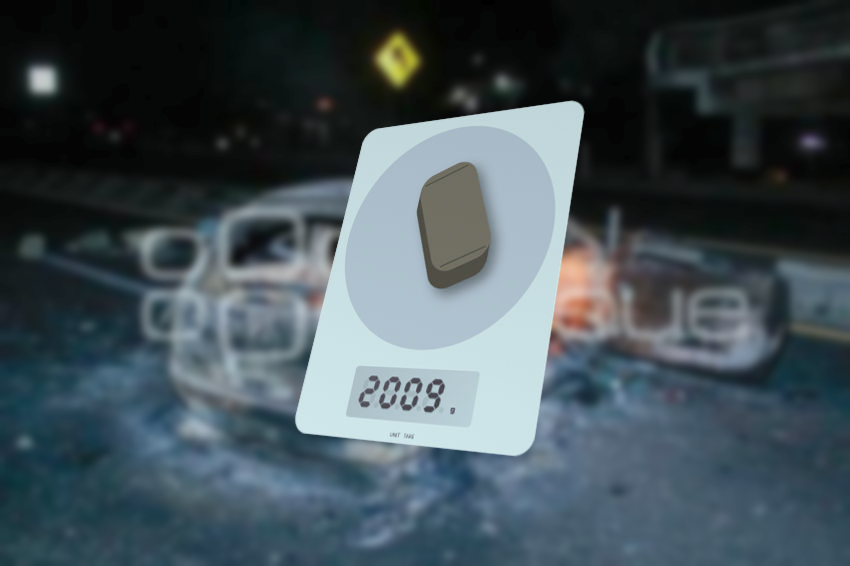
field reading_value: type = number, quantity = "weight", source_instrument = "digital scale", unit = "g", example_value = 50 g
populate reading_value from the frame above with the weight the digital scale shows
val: 2009 g
